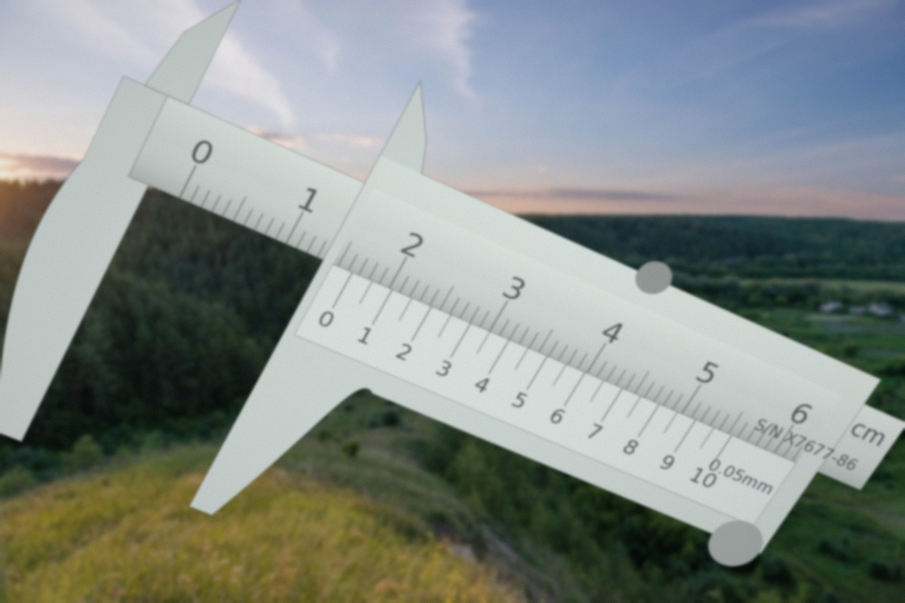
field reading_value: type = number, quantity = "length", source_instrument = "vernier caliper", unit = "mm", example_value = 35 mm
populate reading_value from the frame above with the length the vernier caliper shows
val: 16.4 mm
